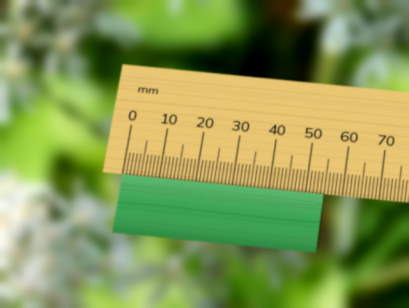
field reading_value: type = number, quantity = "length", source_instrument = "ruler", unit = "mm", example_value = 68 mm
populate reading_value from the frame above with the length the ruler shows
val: 55 mm
